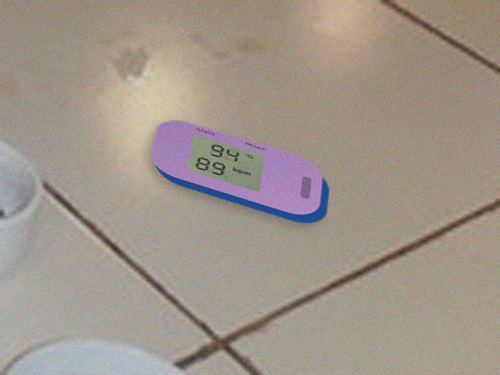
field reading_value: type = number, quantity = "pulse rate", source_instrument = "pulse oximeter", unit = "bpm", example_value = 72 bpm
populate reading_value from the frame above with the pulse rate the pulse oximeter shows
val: 89 bpm
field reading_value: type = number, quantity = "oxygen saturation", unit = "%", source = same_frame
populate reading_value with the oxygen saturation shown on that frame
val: 94 %
